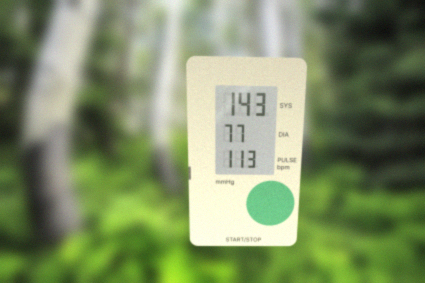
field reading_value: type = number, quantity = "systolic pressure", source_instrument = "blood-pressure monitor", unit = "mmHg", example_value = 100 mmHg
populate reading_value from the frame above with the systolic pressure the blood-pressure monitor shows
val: 143 mmHg
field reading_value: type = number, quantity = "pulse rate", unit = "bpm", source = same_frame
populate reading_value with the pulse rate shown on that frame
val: 113 bpm
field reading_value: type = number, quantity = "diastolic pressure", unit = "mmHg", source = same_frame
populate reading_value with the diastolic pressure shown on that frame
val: 77 mmHg
